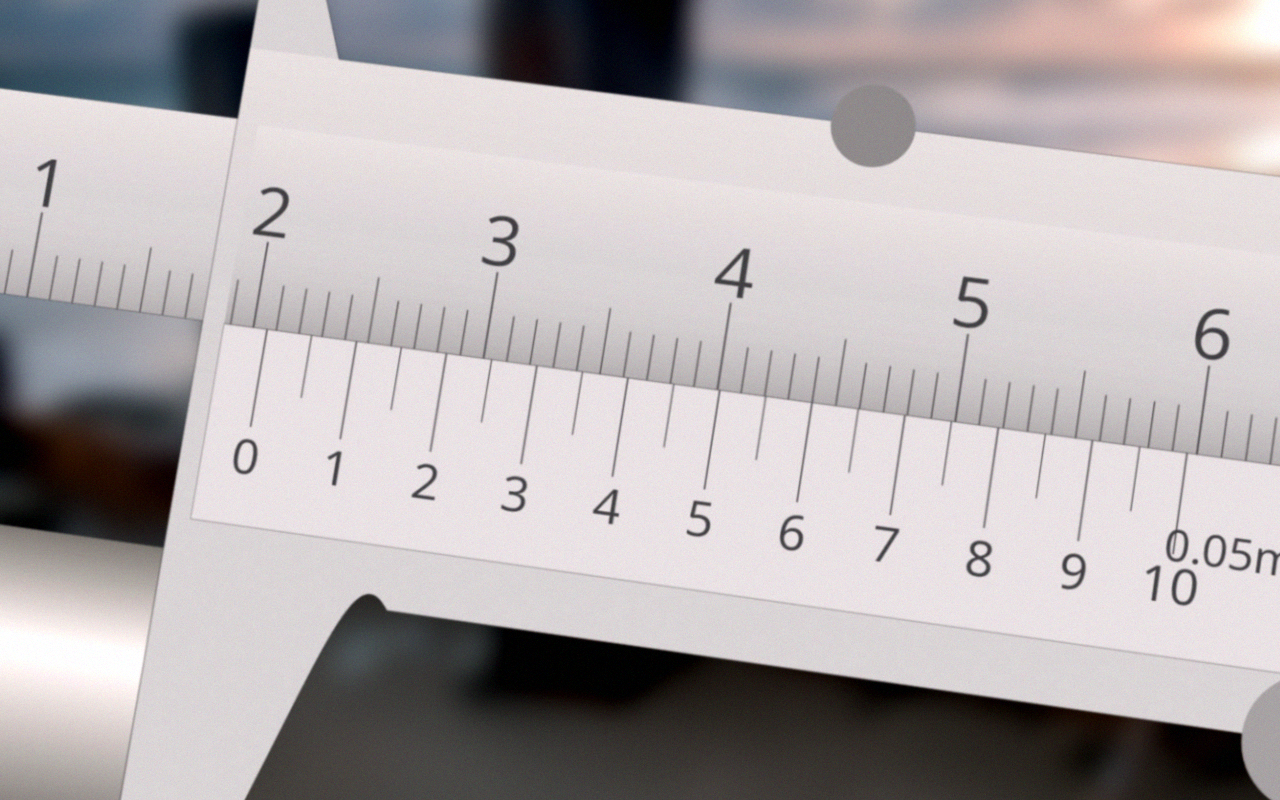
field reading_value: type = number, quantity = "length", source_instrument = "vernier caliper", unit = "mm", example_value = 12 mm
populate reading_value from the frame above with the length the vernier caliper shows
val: 20.6 mm
